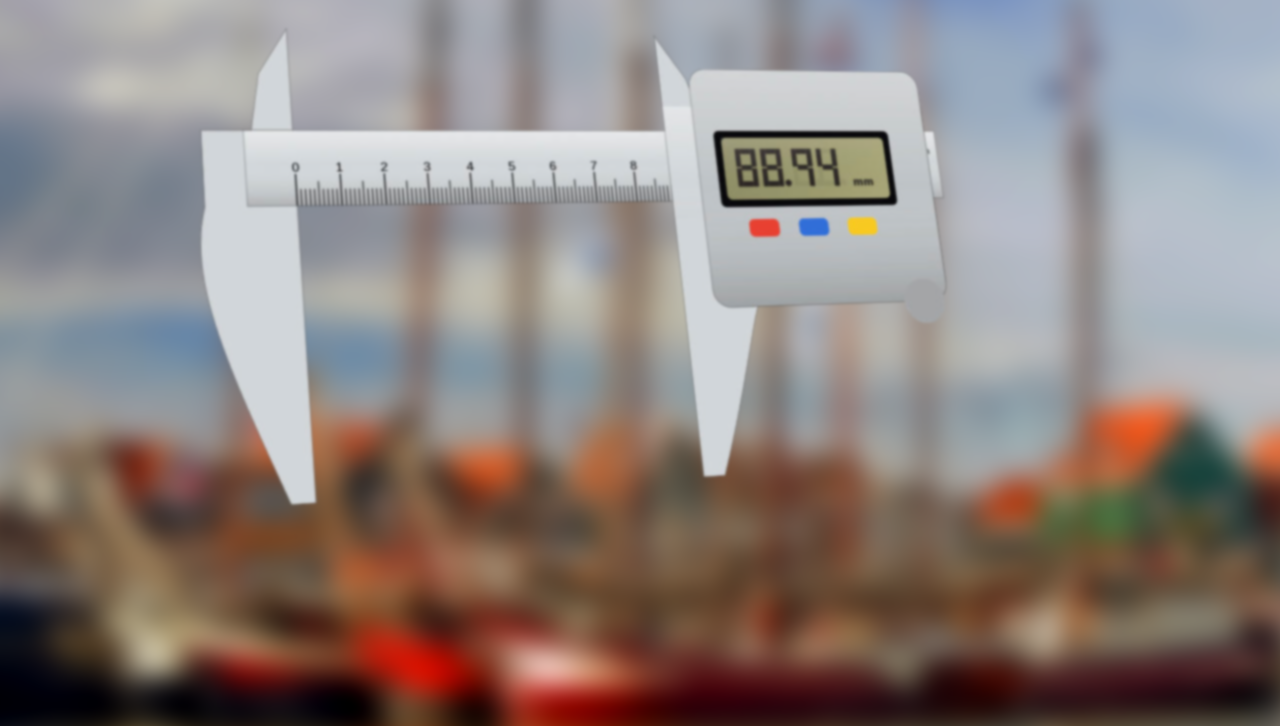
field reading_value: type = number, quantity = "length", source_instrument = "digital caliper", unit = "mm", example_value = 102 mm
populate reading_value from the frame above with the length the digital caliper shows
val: 88.94 mm
